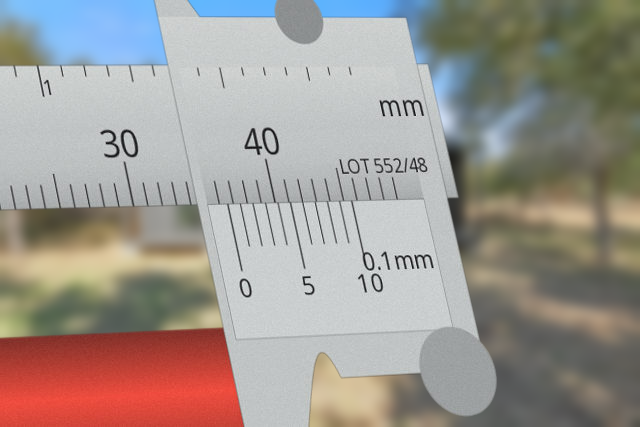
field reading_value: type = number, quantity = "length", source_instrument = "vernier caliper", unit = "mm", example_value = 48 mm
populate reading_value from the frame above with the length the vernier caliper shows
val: 36.6 mm
